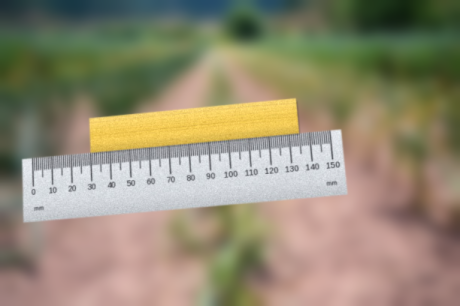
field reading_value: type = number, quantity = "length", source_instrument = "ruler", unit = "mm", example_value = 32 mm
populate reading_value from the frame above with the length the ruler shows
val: 105 mm
